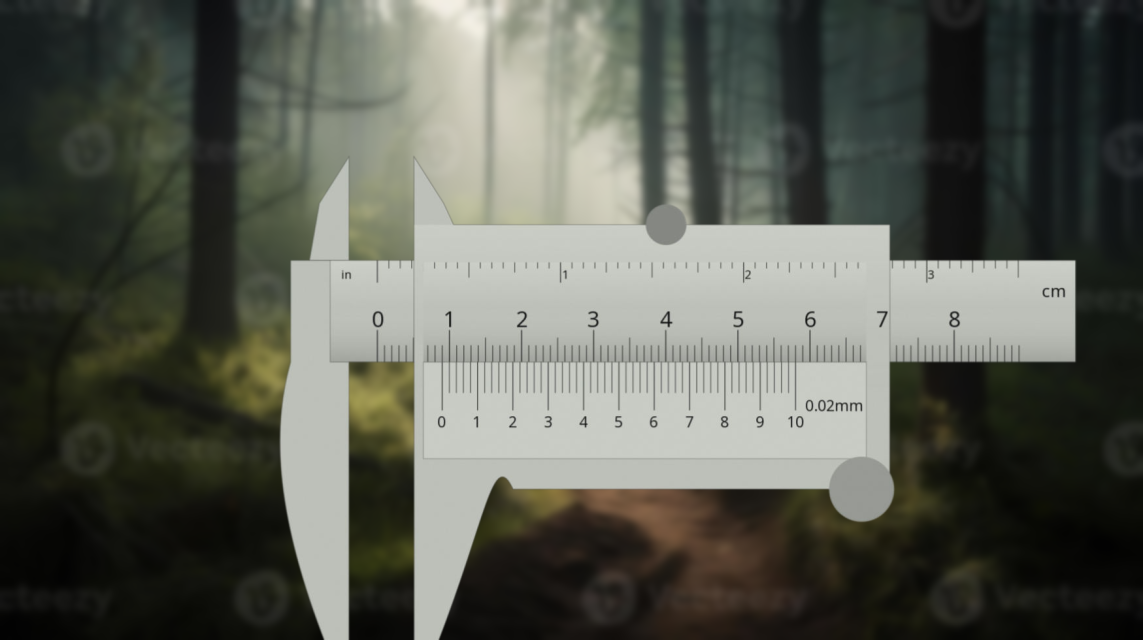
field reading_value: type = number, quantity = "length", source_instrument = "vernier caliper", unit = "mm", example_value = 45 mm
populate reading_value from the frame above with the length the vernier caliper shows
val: 9.0 mm
